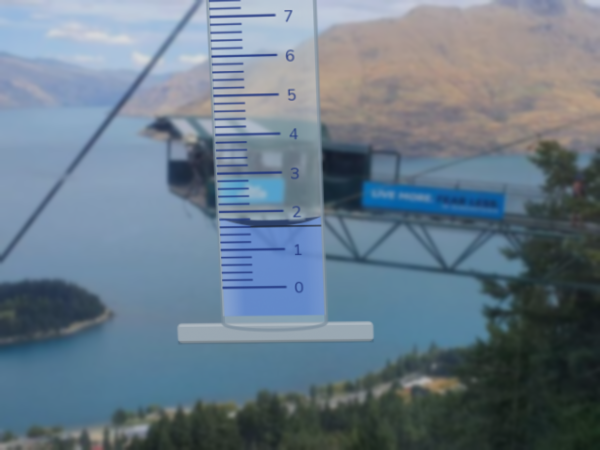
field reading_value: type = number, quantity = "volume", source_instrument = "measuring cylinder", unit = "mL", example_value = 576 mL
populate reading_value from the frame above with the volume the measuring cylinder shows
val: 1.6 mL
